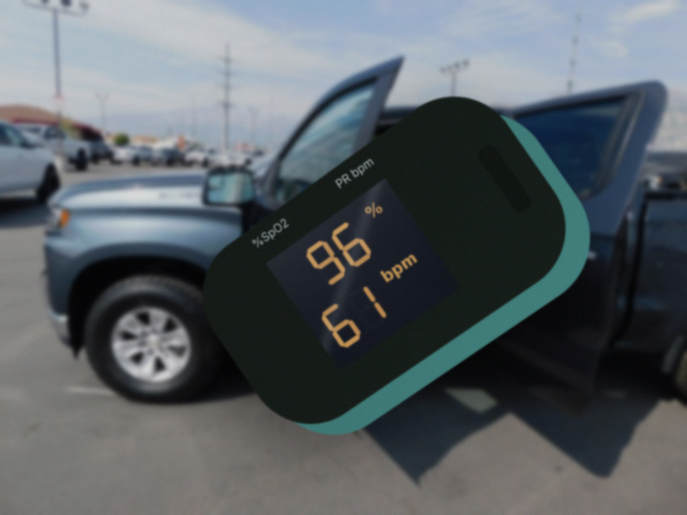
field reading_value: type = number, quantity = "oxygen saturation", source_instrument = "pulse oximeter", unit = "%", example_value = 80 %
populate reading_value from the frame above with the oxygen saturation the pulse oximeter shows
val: 96 %
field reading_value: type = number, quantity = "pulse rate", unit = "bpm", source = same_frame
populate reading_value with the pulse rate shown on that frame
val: 61 bpm
